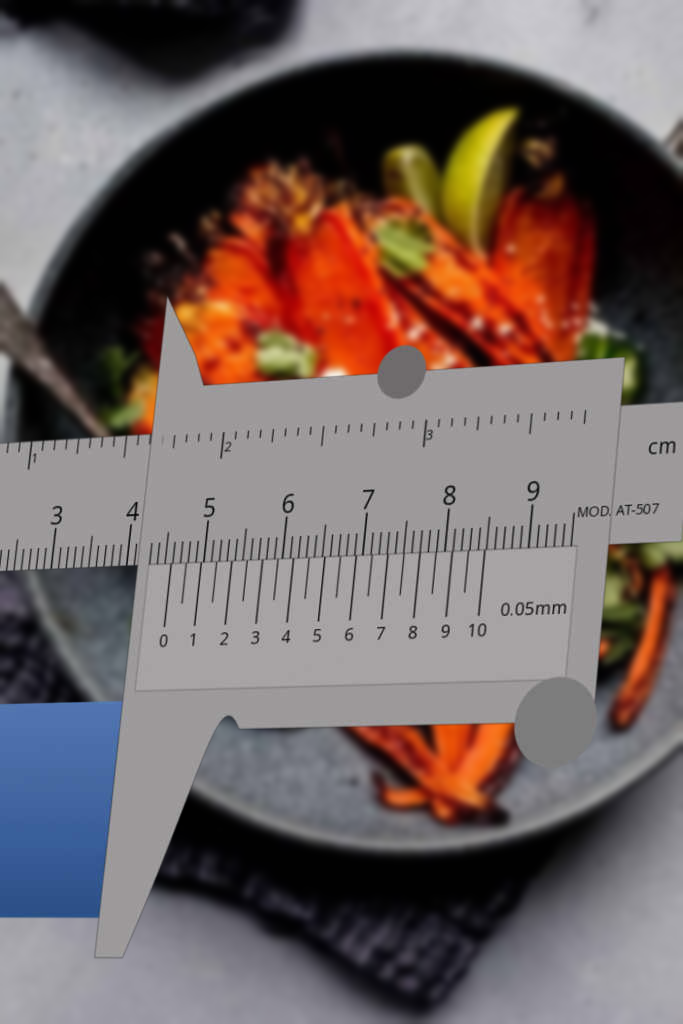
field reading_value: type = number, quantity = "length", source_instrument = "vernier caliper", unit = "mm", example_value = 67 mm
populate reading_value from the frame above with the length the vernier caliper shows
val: 45.8 mm
